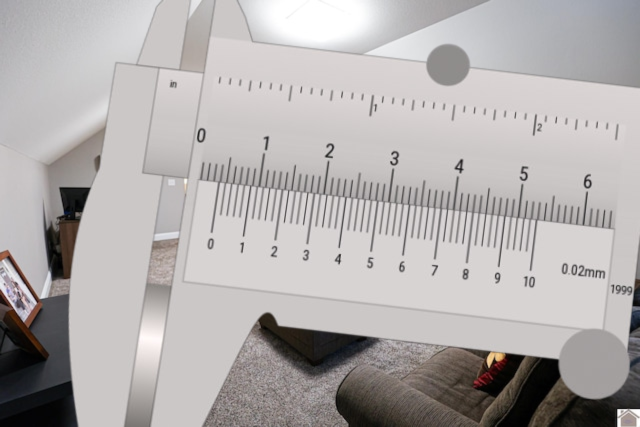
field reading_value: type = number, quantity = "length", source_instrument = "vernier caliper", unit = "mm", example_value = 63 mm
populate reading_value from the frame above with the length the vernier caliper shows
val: 3.8 mm
